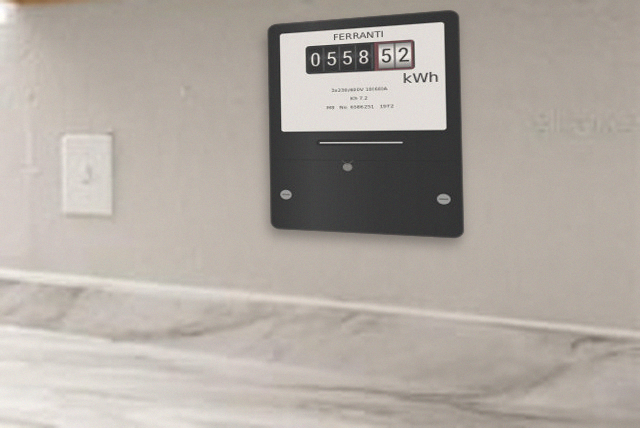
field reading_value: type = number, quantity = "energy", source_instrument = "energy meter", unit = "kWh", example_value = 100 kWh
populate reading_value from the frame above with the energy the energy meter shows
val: 558.52 kWh
